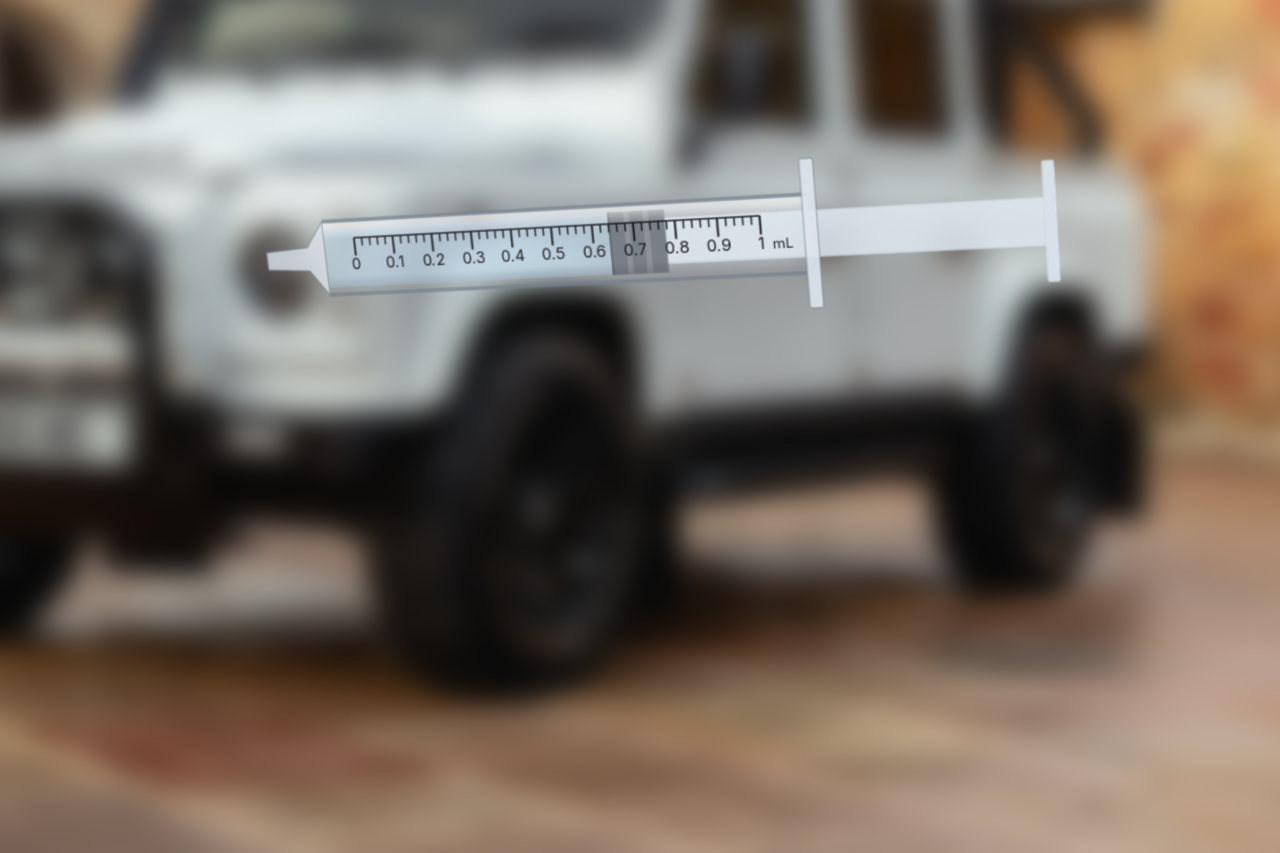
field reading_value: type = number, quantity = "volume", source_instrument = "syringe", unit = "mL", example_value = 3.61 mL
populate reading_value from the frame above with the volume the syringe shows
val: 0.64 mL
